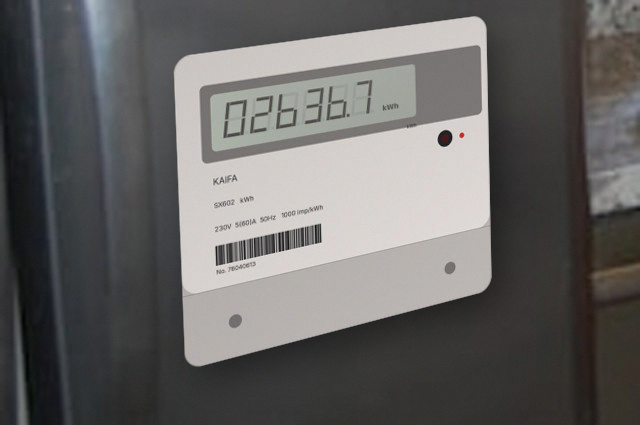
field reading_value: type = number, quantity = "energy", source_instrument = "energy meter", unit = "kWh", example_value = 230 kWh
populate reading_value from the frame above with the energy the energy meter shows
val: 2636.7 kWh
